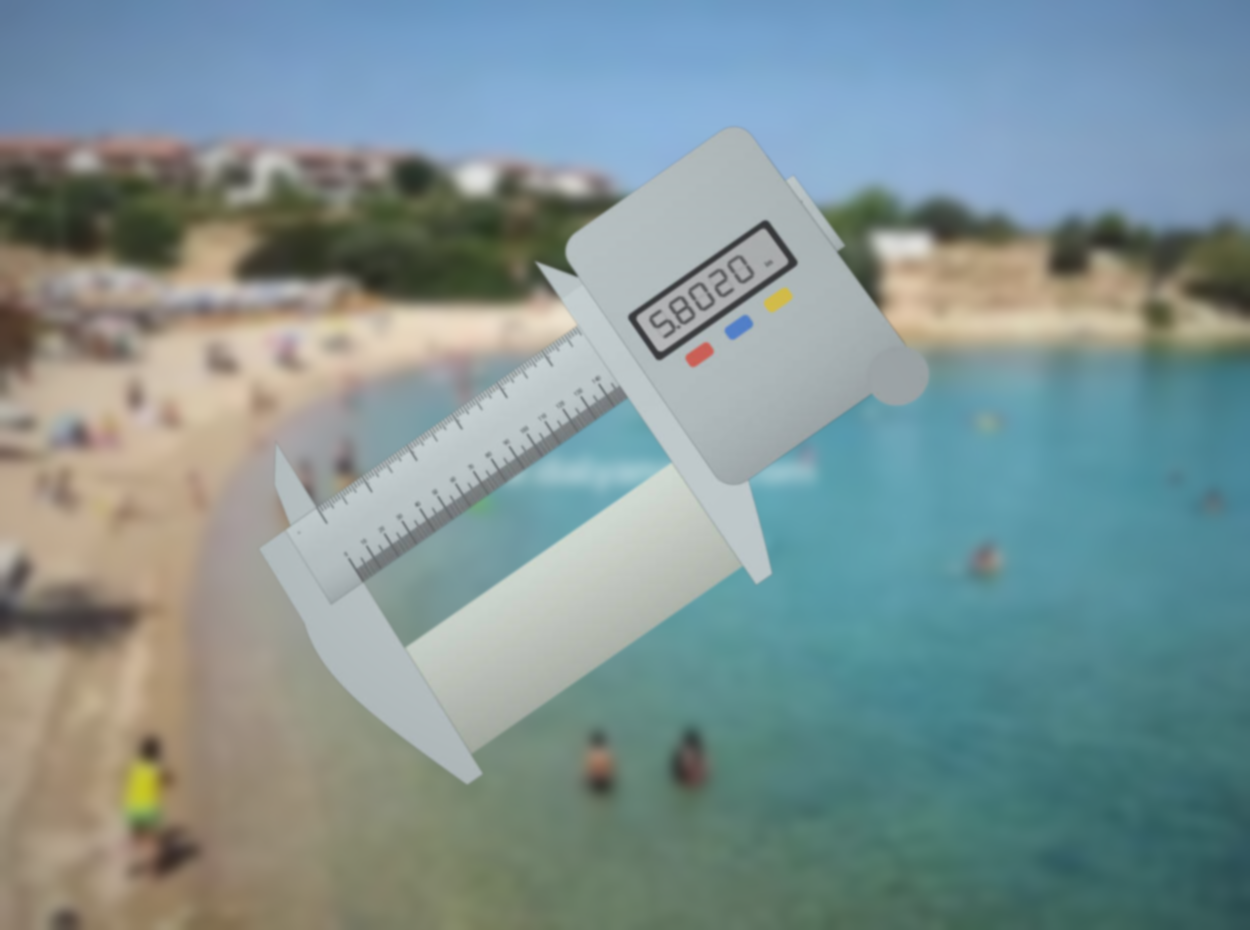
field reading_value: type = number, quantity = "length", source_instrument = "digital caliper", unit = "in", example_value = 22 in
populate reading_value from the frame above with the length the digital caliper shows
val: 5.8020 in
